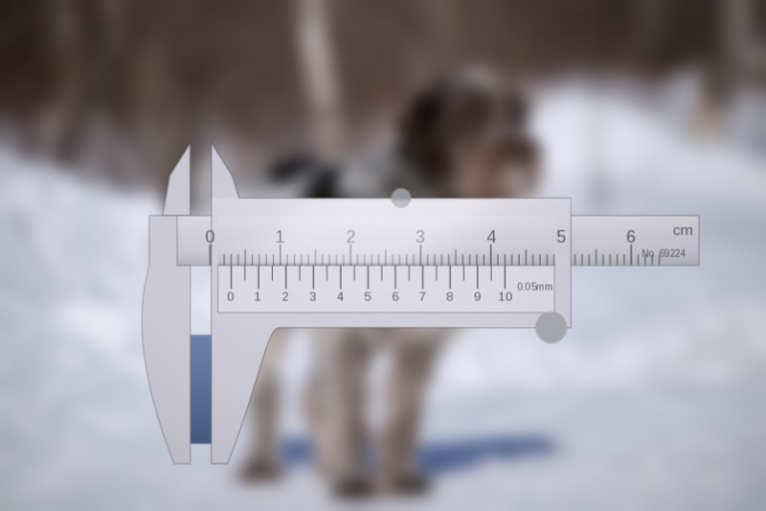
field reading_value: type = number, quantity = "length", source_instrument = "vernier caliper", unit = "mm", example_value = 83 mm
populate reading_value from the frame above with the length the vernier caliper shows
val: 3.0 mm
